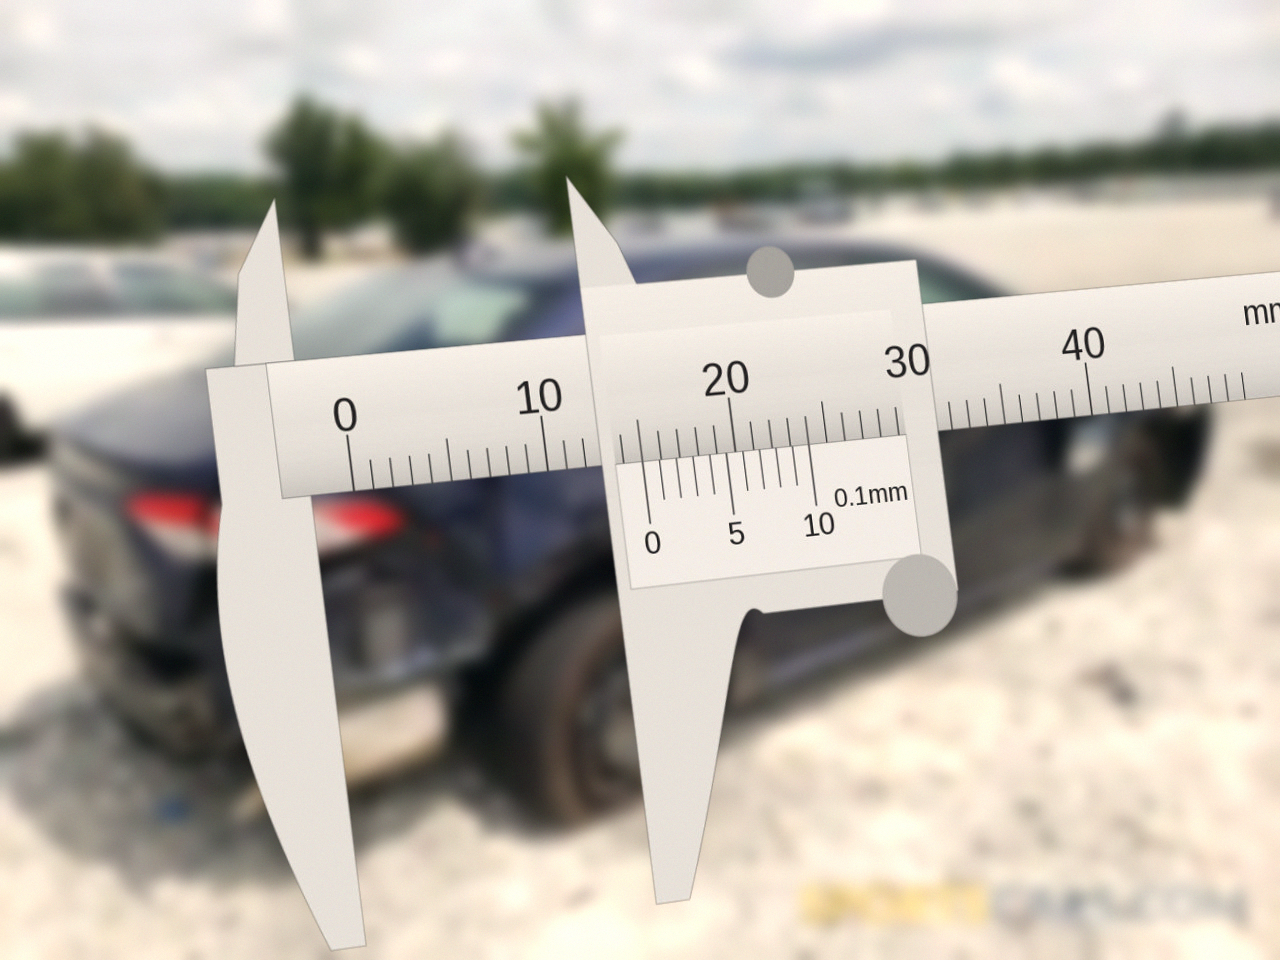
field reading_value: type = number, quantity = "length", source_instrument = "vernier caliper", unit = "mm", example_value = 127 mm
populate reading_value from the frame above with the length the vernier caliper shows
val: 15.0 mm
